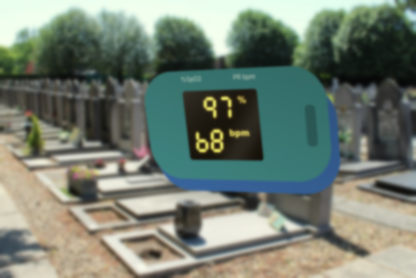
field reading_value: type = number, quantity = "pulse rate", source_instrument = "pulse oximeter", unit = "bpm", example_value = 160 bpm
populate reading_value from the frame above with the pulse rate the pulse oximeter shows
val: 68 bpm
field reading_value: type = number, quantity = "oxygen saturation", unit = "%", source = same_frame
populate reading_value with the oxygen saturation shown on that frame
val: 97 %
